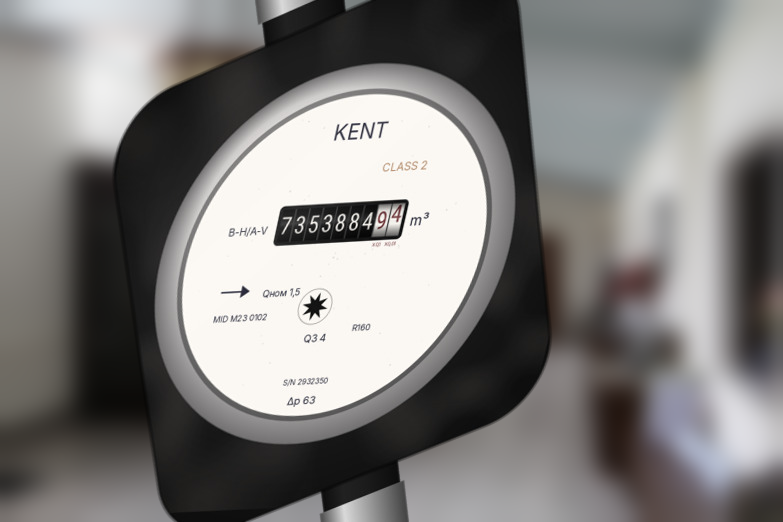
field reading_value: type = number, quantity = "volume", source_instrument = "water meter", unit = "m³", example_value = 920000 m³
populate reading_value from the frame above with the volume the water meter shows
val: 7353884.94 m³
